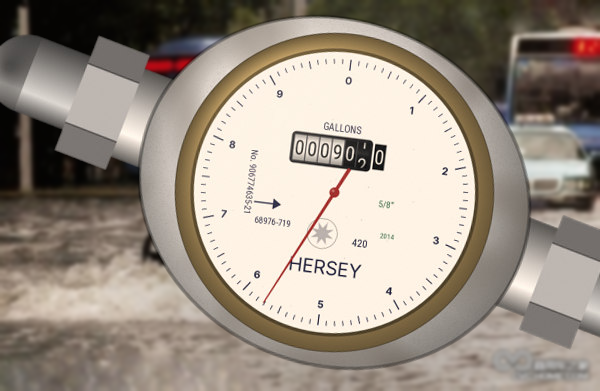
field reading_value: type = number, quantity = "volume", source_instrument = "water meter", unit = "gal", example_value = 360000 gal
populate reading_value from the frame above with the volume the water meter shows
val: 9015.7 gal
